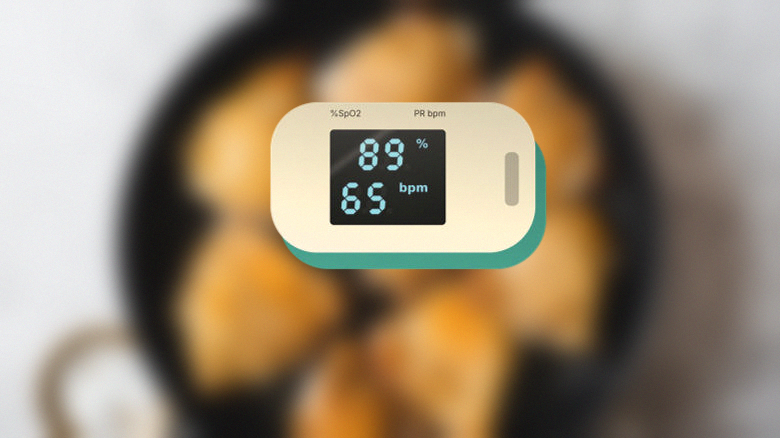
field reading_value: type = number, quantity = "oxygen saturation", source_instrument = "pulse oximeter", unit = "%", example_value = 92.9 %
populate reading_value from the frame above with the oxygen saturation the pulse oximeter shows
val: 89 %
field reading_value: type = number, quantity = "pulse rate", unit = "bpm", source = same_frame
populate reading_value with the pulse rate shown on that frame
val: 65 bpm
